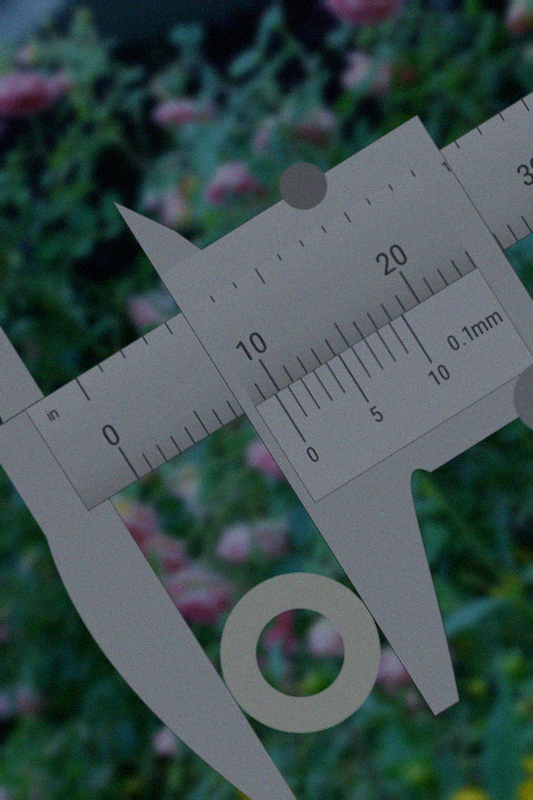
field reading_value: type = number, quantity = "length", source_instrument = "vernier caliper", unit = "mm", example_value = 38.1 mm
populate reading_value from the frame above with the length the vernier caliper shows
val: 9.7 mm
